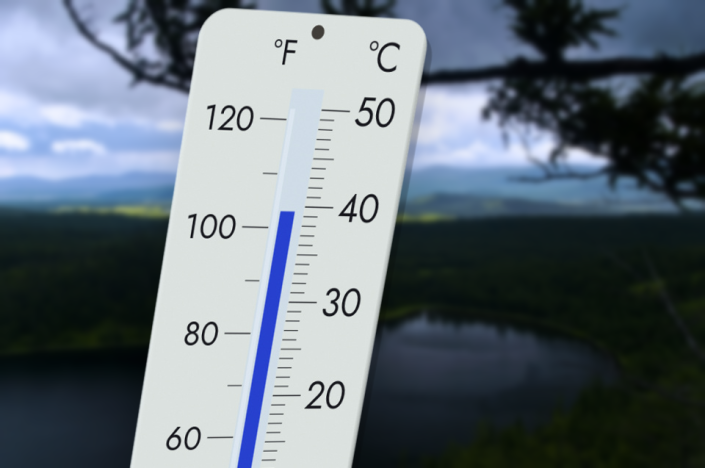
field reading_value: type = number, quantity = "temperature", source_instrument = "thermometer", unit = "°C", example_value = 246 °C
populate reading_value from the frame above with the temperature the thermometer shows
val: 39.5 °C
